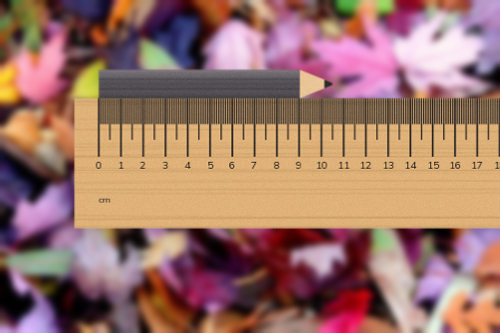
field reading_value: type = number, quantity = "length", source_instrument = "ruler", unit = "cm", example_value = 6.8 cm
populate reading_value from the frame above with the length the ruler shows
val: 10.5 cm
